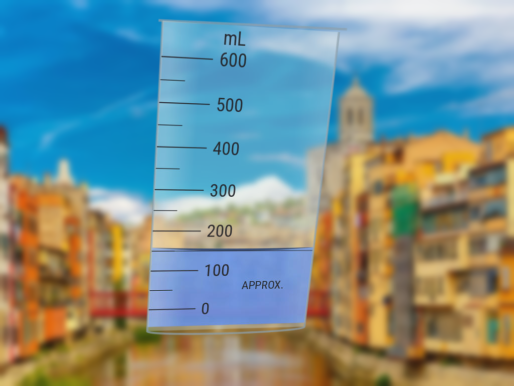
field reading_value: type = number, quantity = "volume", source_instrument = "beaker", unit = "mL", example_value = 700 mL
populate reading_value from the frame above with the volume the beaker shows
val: 150 mL
